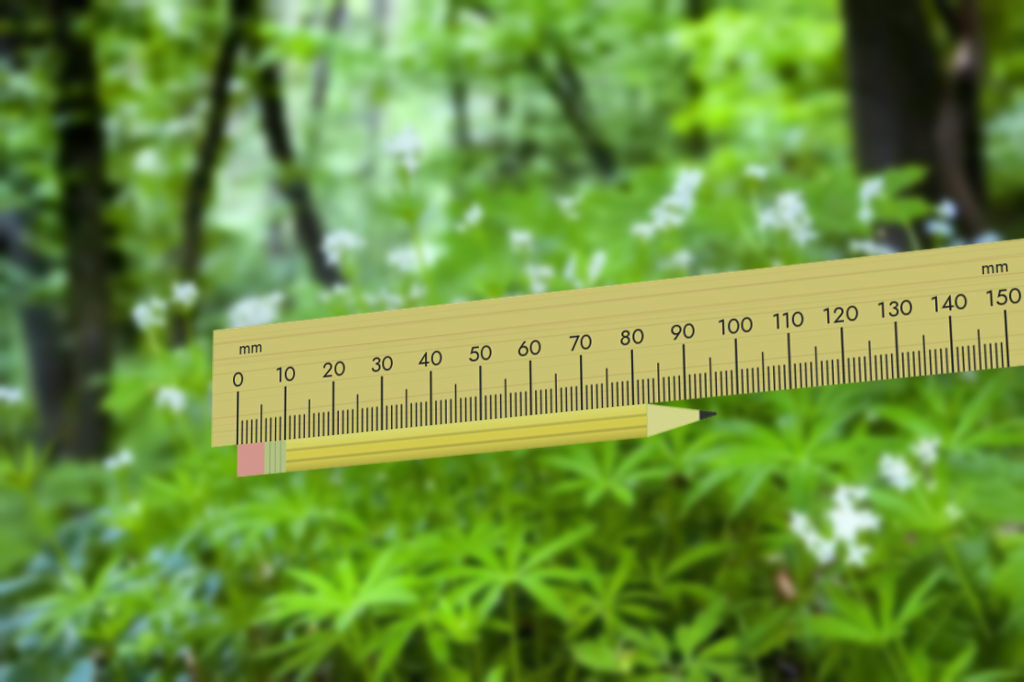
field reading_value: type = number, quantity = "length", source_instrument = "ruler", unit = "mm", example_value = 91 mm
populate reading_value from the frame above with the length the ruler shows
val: 96 mm
